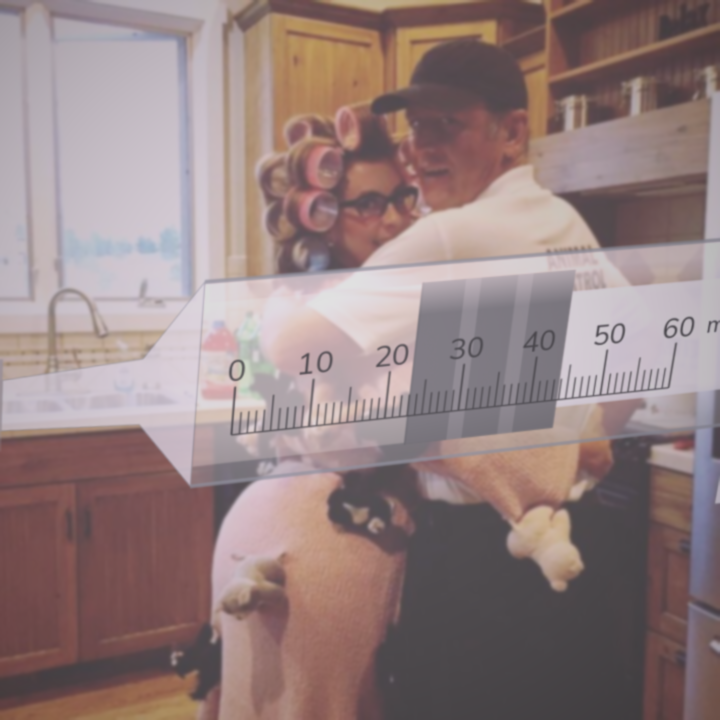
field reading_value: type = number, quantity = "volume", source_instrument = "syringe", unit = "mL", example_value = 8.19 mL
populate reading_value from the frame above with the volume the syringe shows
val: 23 mL
